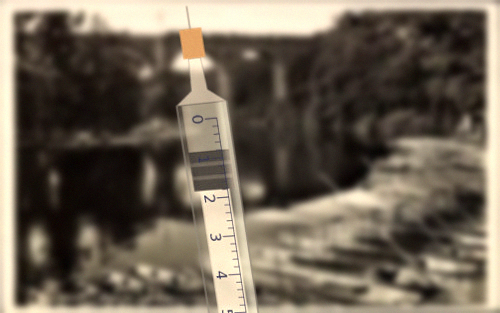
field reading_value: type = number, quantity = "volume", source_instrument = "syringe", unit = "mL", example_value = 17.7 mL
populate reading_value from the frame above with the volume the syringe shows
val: 0.8 mL
